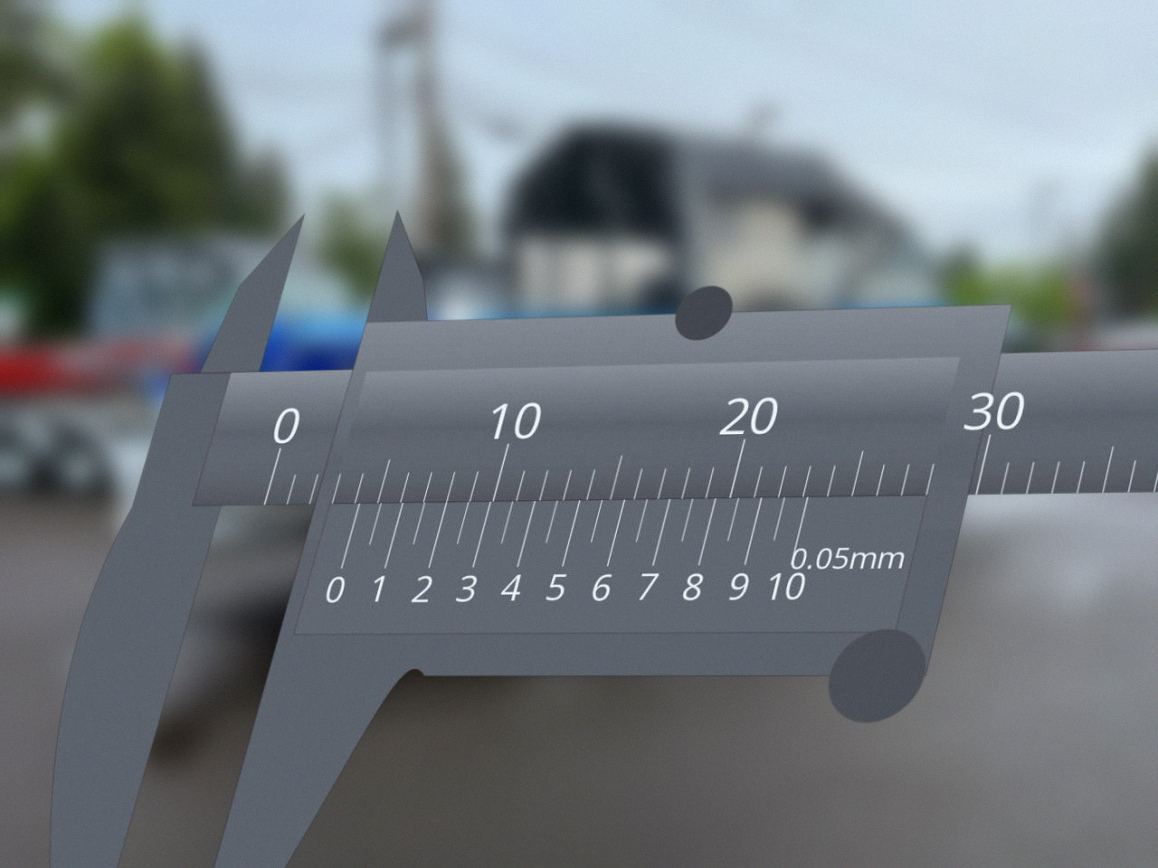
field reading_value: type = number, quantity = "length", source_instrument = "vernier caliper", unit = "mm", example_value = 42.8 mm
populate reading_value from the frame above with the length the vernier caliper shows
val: 4.20 mm
